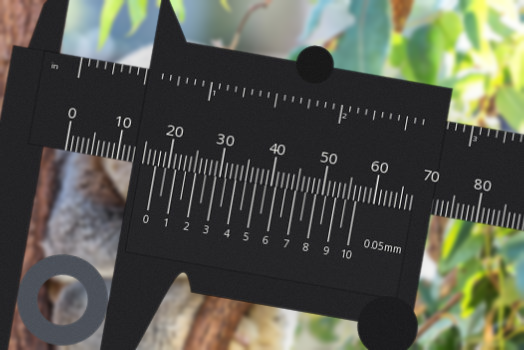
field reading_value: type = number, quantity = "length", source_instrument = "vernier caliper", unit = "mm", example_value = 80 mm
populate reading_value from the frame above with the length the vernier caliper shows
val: 17.5 mm
